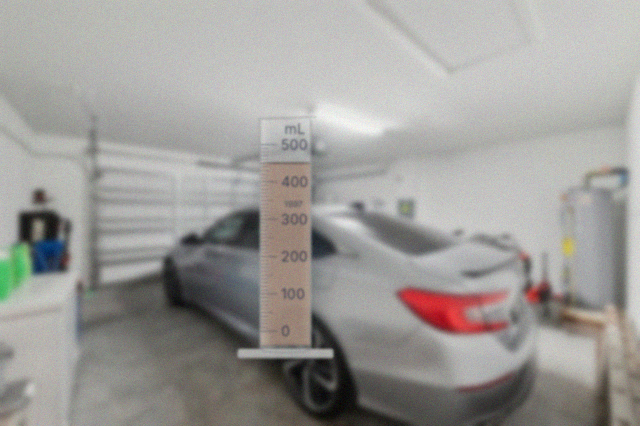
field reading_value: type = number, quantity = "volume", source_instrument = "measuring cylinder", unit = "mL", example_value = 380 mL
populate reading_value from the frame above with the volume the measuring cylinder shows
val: 450 mL
